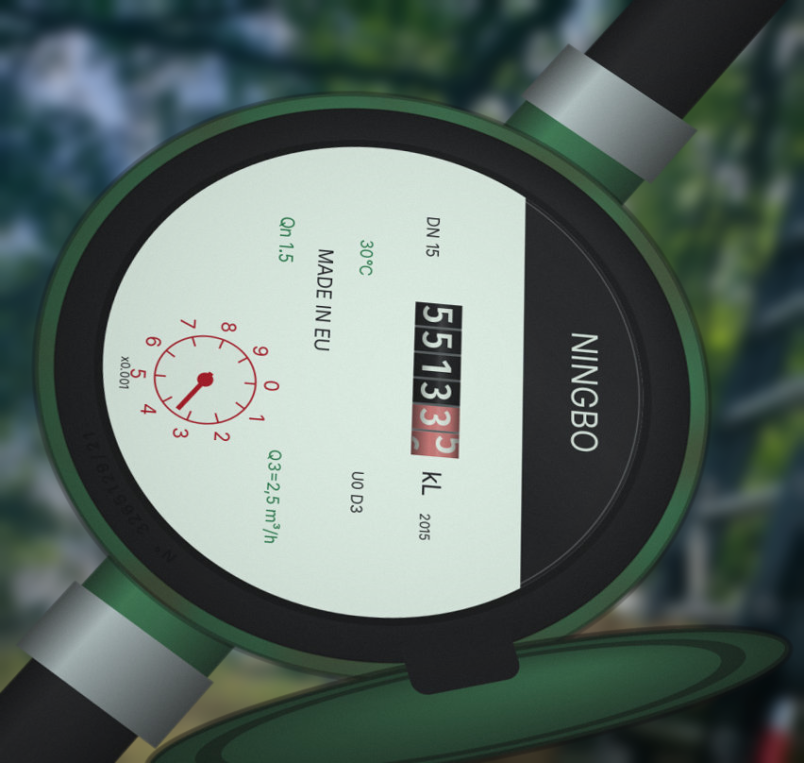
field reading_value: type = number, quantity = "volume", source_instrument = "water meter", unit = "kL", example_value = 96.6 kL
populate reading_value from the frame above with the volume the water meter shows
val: 5513.353 kL
